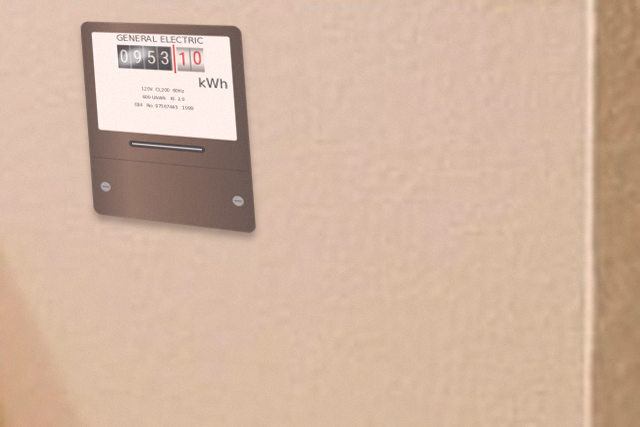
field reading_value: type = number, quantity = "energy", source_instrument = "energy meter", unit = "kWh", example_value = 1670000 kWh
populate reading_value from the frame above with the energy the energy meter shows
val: 953.10 kWh
